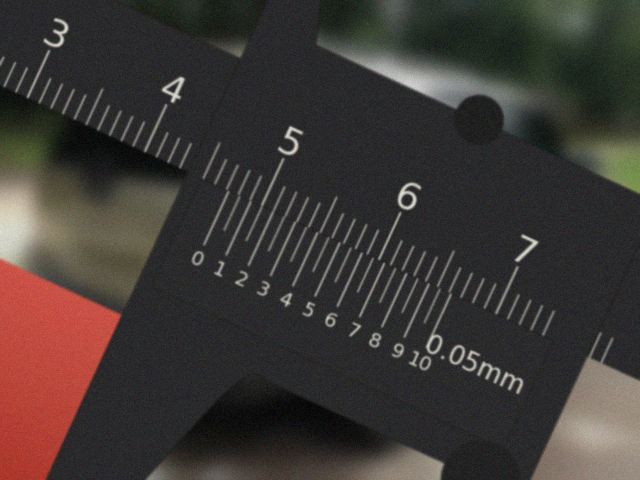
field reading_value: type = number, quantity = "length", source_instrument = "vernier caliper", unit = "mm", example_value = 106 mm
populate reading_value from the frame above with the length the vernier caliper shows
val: 47.2 mm
